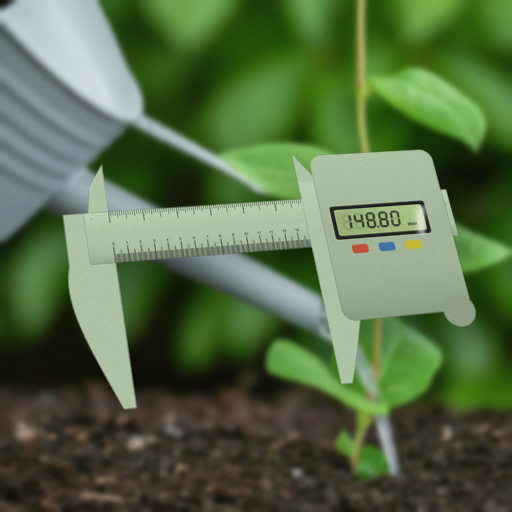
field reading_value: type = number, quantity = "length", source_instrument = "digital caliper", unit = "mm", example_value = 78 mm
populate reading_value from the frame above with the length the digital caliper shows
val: 148.80 mm
